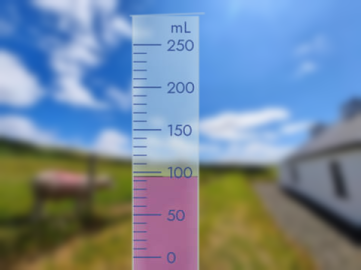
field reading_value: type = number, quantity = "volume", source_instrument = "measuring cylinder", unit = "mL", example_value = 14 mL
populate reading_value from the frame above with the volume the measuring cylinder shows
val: 95 mL
